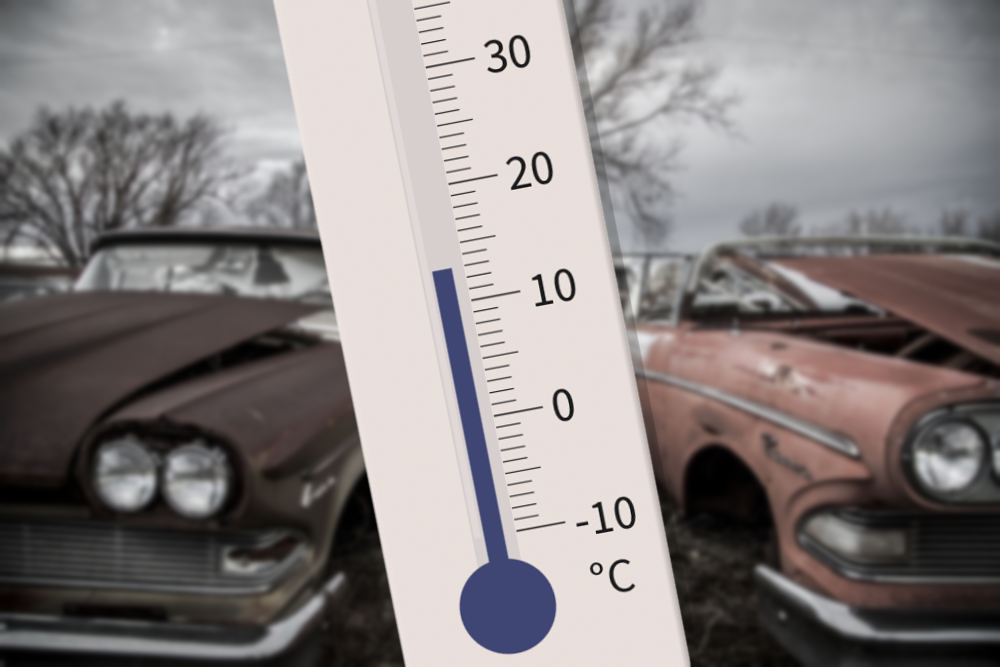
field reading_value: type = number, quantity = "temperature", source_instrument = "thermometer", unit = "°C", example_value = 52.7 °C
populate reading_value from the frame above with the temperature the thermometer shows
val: 13 °C
